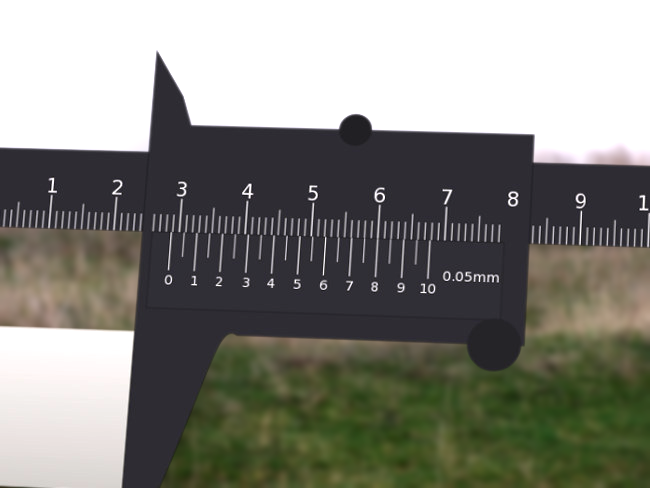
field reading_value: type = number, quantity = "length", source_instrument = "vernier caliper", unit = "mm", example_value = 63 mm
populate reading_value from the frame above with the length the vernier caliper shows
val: 28.8 mm
